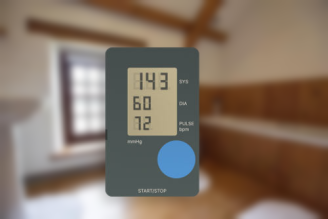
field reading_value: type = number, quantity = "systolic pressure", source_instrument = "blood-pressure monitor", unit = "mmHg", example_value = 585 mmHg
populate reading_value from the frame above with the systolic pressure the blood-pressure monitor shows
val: 143 mmHg
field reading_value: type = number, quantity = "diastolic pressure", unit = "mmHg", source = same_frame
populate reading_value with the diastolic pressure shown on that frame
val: 60 mmHg
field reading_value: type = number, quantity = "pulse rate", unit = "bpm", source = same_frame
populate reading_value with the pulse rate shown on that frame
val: 72 bpm
